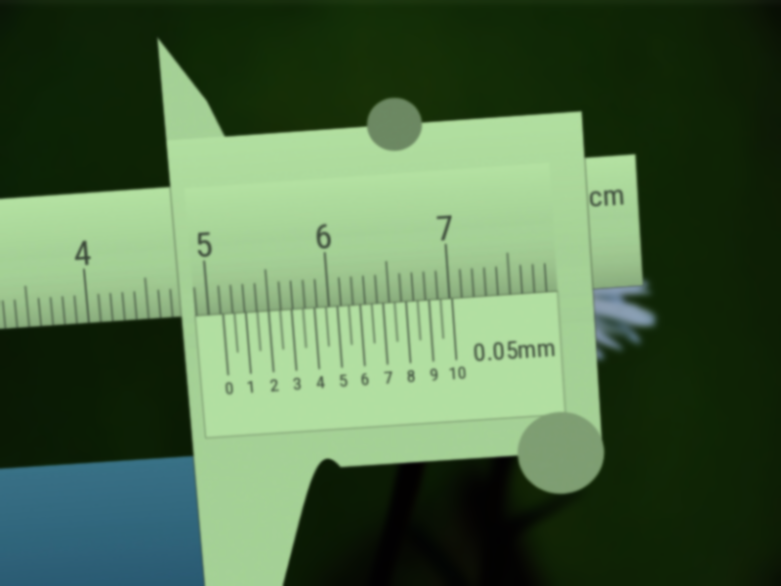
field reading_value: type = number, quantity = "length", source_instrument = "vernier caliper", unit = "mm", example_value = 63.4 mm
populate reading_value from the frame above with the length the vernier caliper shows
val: 51.2 mm
